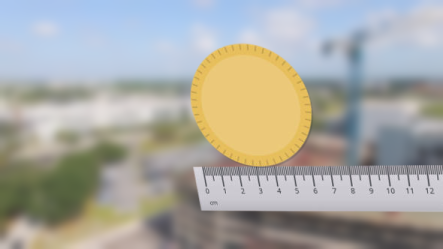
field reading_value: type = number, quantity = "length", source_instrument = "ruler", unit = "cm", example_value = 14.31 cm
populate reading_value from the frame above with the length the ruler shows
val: 6.5 cm
